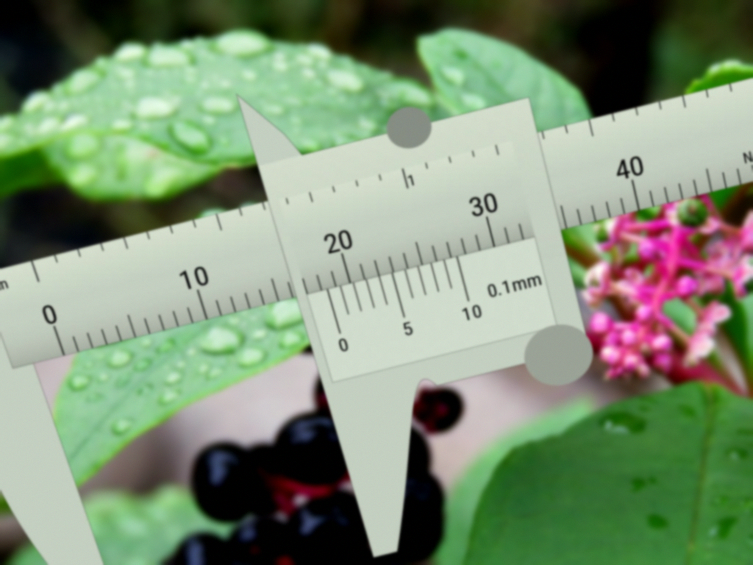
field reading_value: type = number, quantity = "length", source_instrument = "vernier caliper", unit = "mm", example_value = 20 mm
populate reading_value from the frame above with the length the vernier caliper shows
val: 18.4 mm
